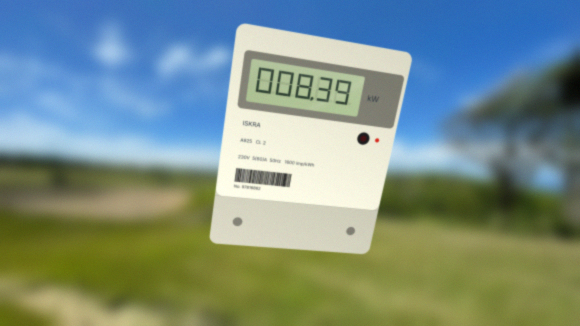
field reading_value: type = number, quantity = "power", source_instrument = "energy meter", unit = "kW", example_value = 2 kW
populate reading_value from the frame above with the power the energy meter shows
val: 8.39 kW
